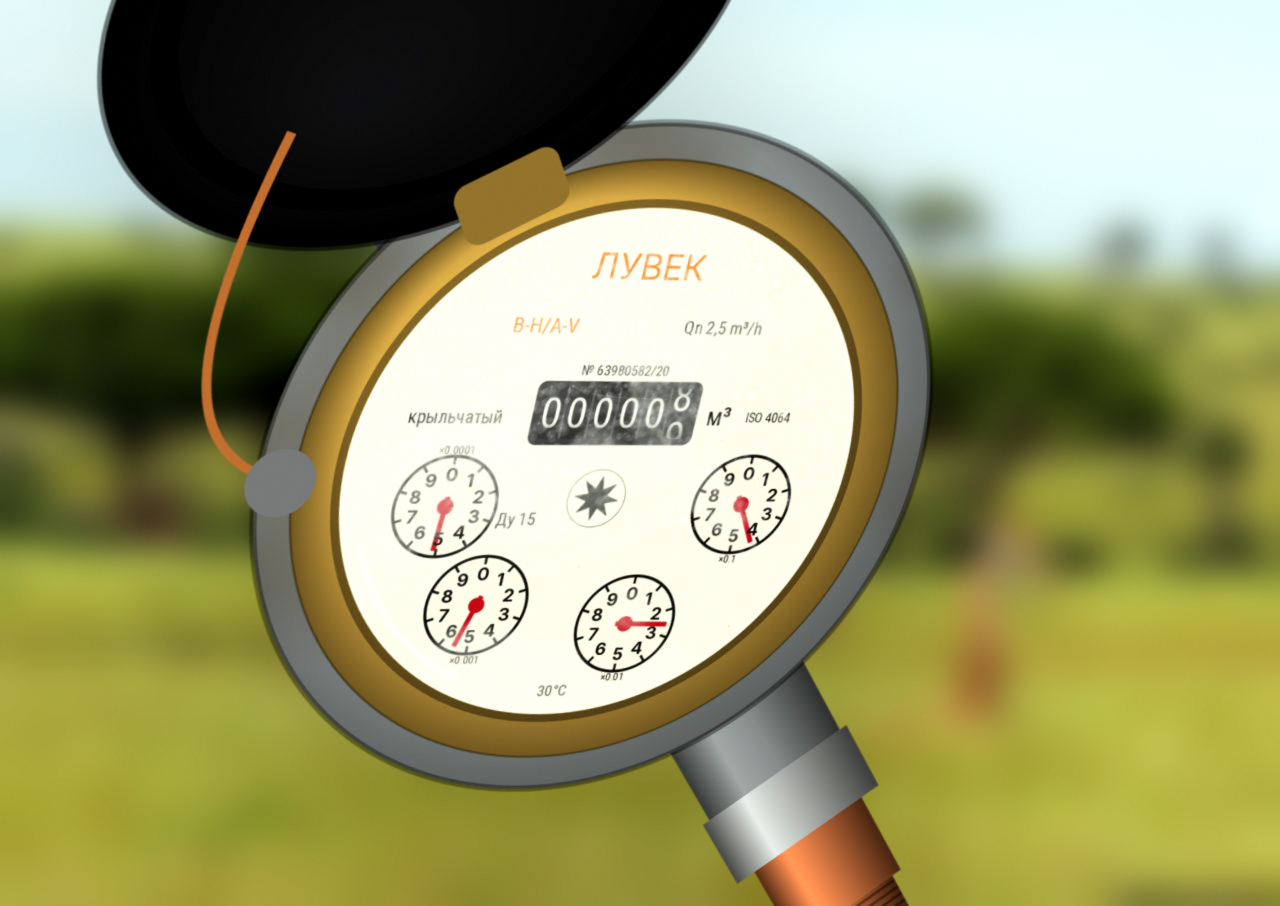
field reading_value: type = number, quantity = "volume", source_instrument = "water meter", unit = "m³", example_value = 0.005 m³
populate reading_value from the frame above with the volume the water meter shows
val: 8.4255 m³
